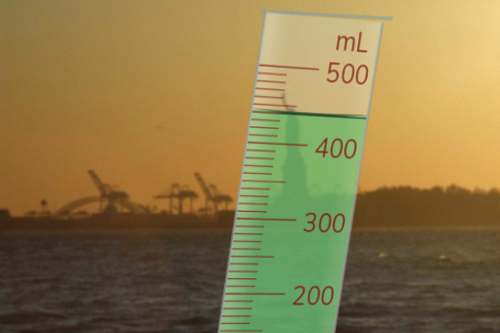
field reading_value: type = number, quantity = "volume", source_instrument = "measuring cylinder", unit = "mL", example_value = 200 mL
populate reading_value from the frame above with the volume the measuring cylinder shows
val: 440 mL
